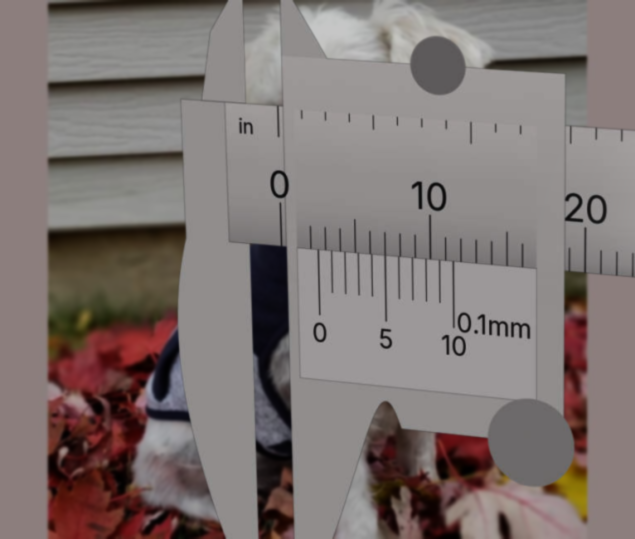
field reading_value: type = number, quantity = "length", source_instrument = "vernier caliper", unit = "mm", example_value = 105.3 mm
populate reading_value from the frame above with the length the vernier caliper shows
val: 2.5 mm
